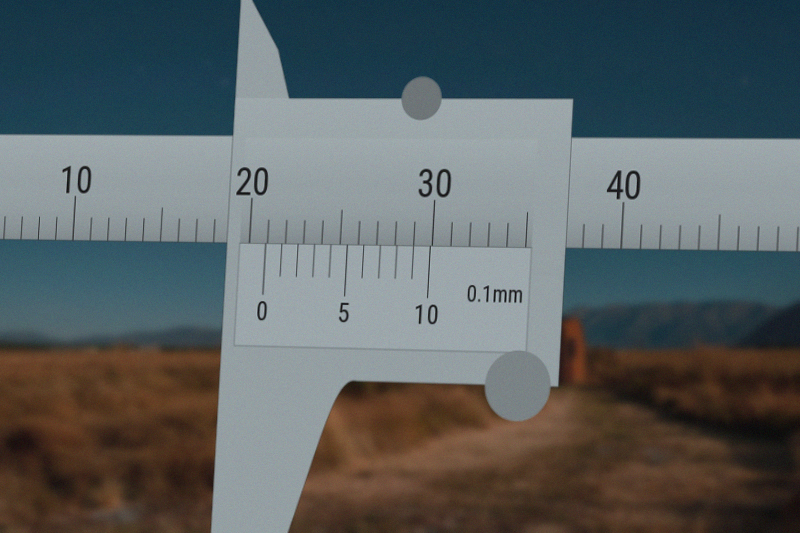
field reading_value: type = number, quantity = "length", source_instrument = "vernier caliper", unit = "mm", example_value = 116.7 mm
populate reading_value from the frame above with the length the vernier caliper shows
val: 20.9 mm
